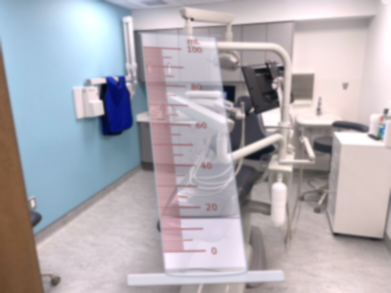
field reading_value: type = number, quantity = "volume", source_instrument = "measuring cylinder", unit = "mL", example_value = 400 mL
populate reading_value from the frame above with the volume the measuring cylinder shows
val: 15 mL
